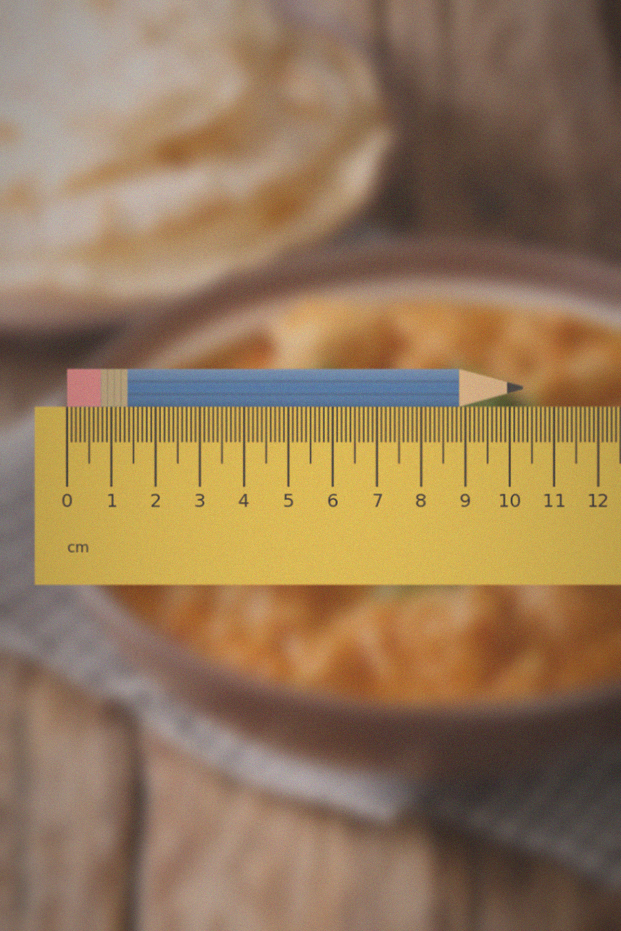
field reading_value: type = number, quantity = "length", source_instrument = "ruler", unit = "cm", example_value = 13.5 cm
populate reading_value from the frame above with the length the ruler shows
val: 10.3 cm
